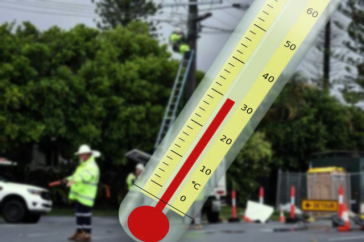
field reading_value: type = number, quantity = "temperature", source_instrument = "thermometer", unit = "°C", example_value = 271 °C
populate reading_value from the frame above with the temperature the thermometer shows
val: 30 °C
